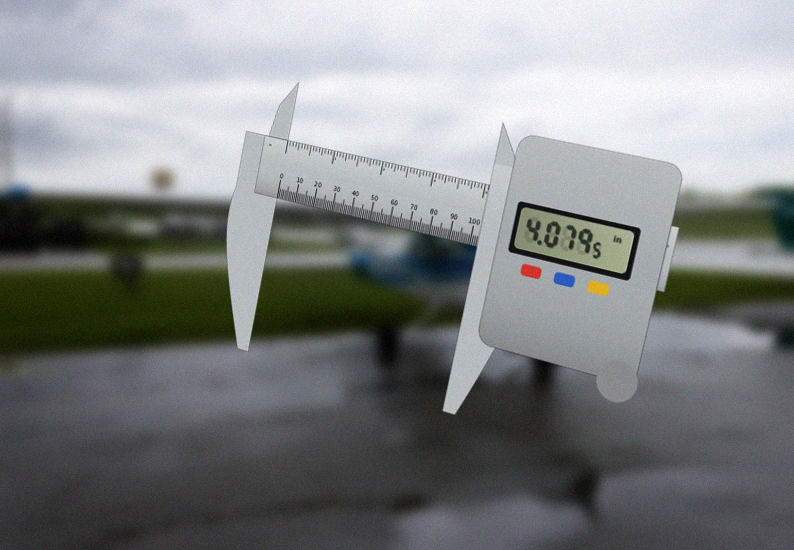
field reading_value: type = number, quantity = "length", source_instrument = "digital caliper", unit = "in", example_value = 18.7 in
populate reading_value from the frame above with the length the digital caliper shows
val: 4.0795 in
